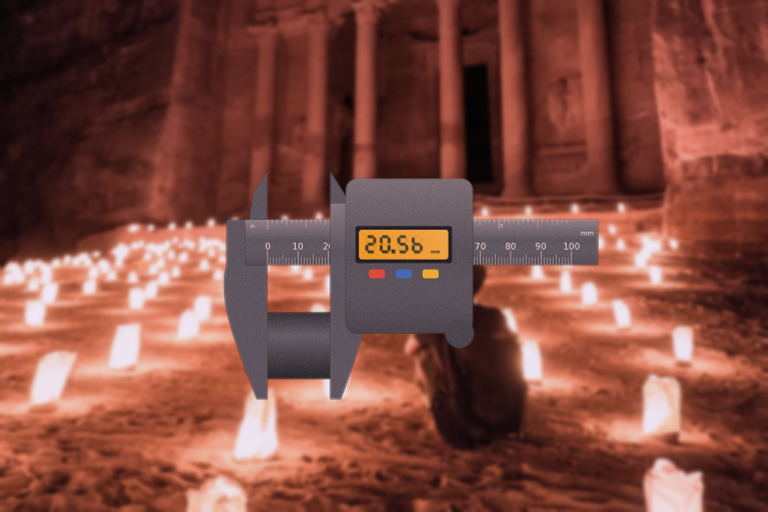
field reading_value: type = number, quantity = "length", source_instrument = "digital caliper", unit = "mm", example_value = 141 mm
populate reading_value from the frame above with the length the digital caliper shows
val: 20.56 mm
